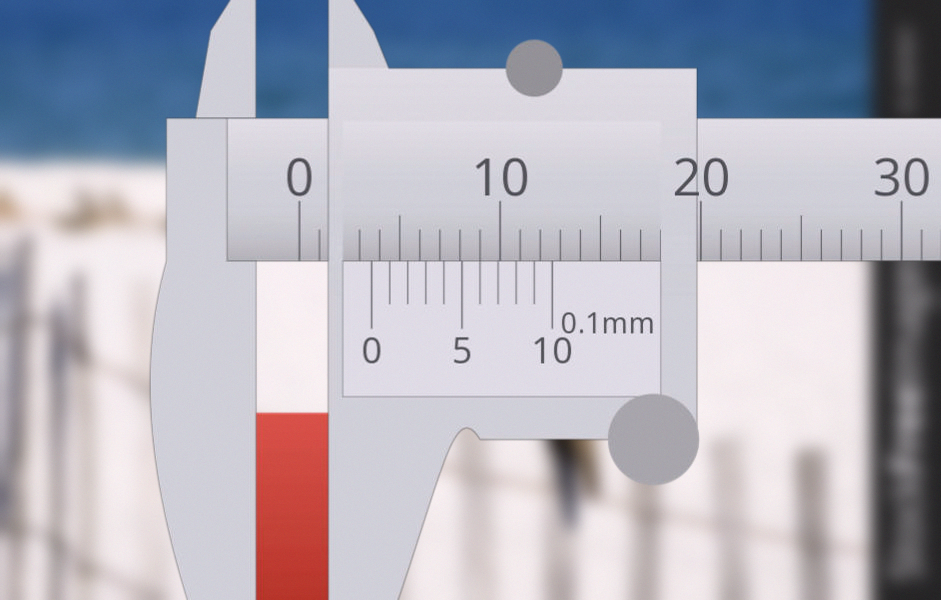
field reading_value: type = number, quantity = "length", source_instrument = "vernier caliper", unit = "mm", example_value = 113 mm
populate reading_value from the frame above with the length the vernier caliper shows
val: 3.6 mm
